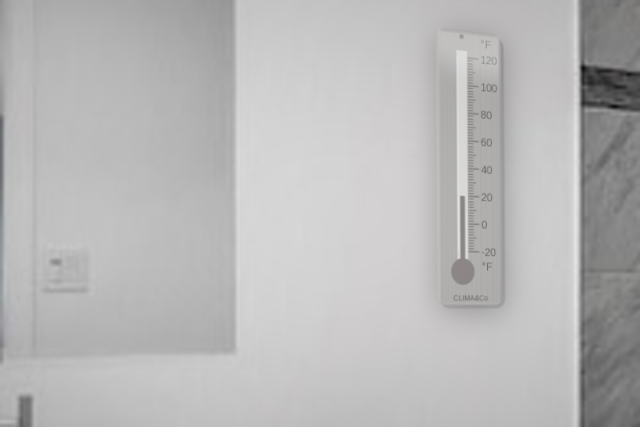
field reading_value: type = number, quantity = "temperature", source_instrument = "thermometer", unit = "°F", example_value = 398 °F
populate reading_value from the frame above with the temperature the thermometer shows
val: 20 °F
